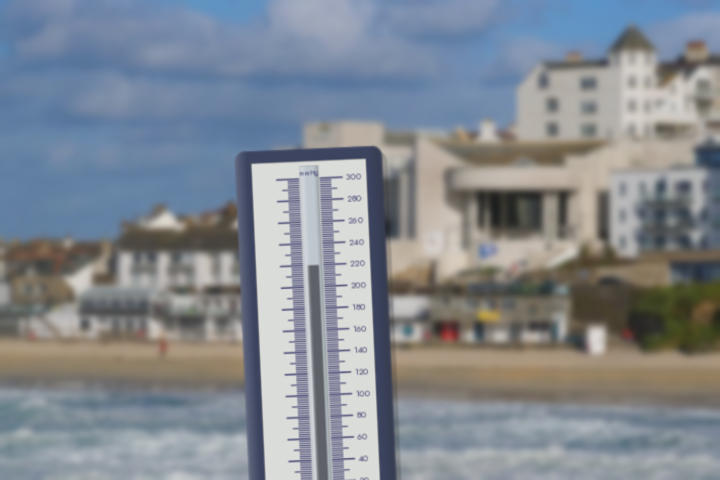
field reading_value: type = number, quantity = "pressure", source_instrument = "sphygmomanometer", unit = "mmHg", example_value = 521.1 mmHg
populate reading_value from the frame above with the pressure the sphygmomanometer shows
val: 220 mmHg
